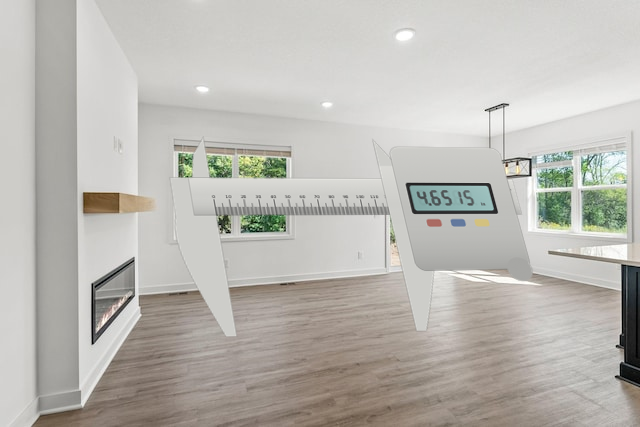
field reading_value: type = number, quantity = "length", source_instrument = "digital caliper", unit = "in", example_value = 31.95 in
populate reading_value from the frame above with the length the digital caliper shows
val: 4.6515 in
